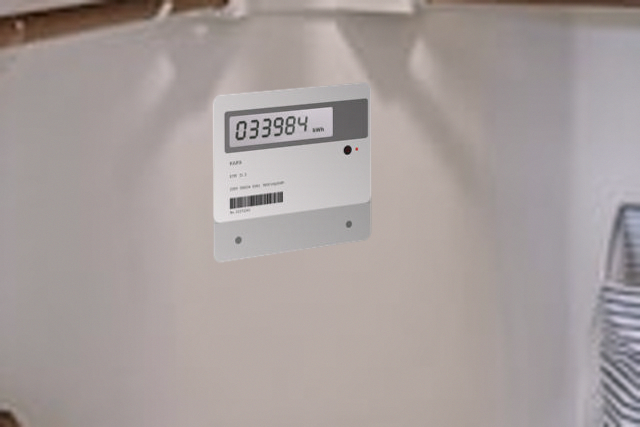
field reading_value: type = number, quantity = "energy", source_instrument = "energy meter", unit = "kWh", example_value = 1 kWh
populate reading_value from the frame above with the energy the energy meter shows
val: 33984 kWh
